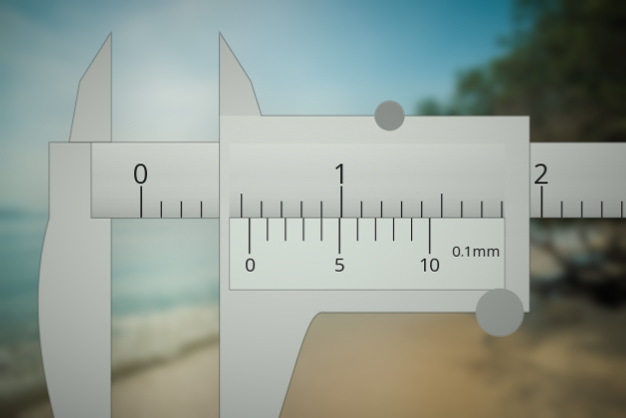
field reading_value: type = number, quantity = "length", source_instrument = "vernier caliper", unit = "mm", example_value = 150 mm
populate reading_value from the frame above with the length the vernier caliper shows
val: 5.4 mm
